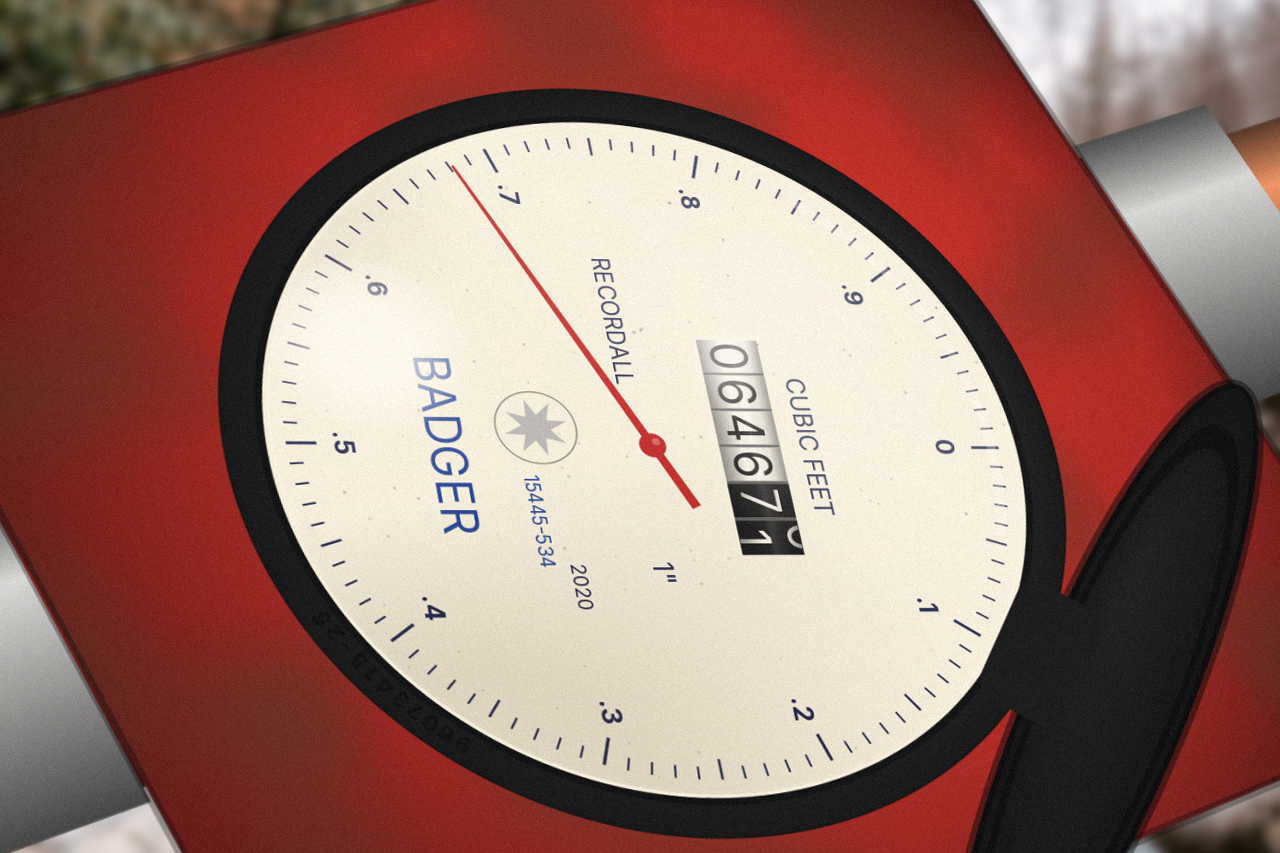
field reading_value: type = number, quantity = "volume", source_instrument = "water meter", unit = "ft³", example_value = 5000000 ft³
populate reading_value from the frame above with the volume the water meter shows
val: 64670.68 ft³
